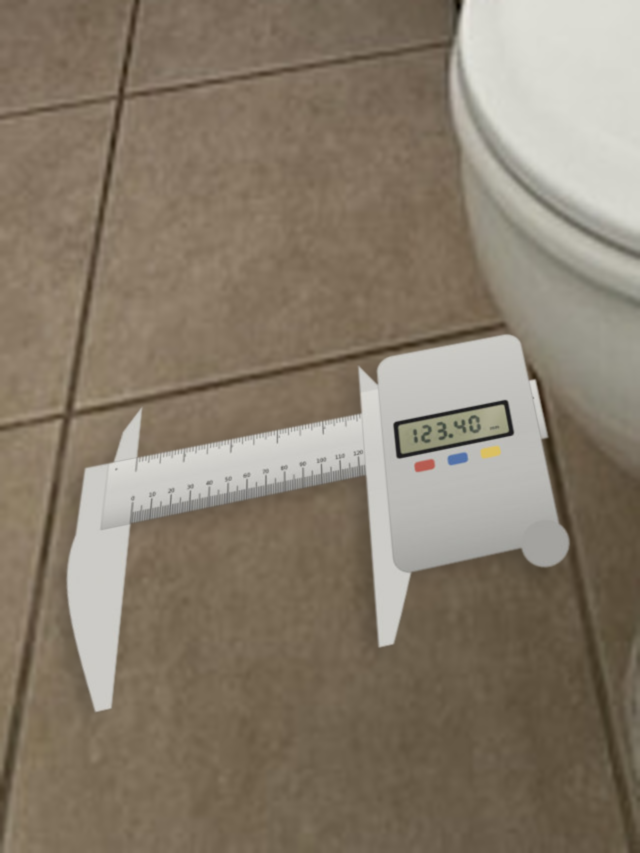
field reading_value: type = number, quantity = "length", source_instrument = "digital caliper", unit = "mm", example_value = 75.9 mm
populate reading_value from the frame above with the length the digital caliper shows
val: 123.40 mm
